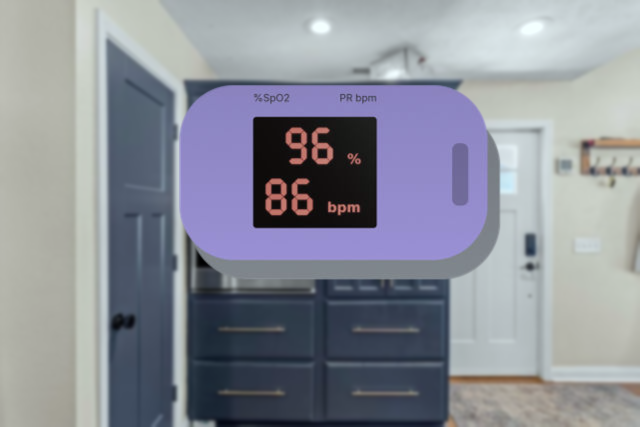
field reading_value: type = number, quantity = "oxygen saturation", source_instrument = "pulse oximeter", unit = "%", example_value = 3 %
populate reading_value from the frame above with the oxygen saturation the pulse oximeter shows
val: 96 %
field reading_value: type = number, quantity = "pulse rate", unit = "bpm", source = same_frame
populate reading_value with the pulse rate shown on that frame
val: 86 bpm
